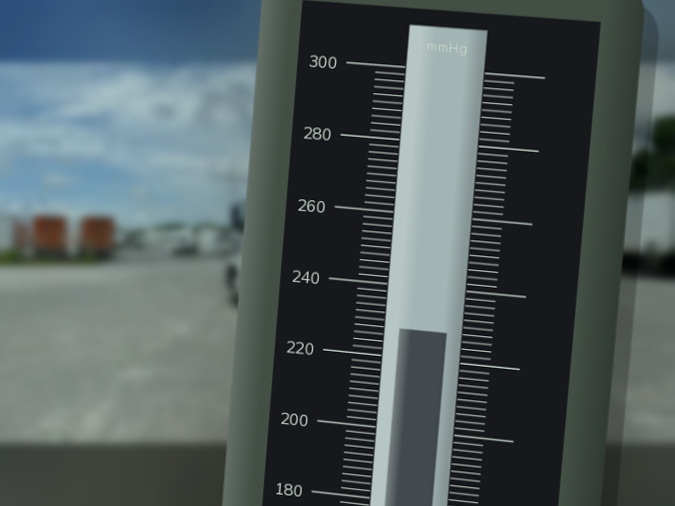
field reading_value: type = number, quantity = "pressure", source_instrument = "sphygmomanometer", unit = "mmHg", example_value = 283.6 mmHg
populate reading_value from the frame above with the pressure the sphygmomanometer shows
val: 228 mmHg
